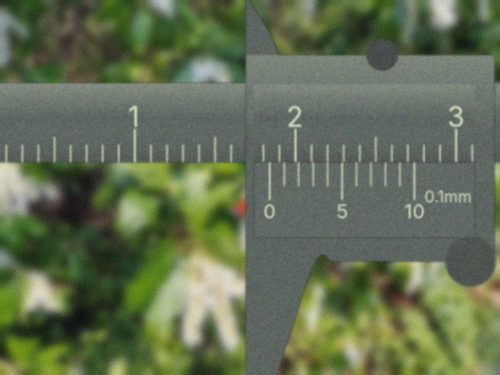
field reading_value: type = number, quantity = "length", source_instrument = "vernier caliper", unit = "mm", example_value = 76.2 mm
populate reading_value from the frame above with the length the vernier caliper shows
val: 18.4 mm
